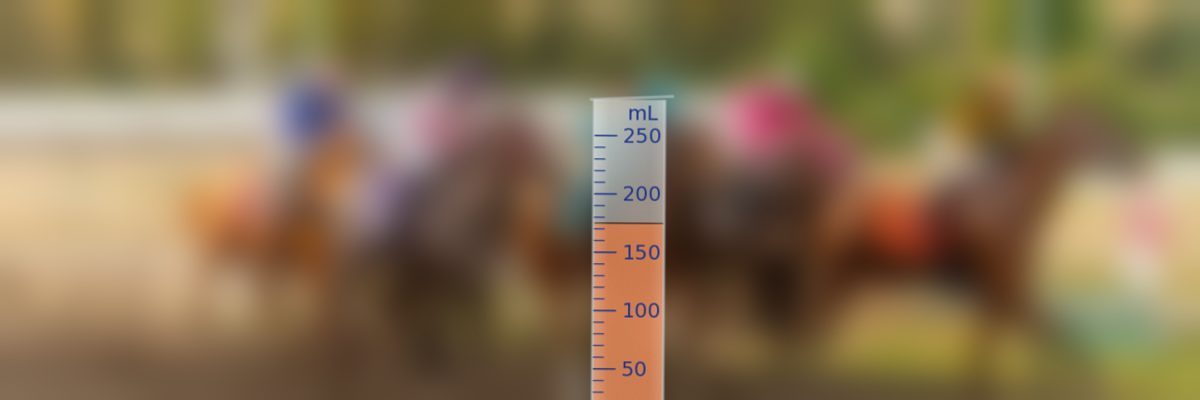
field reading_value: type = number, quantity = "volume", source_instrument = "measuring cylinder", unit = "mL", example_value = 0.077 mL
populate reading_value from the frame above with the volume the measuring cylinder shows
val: 175 mL
